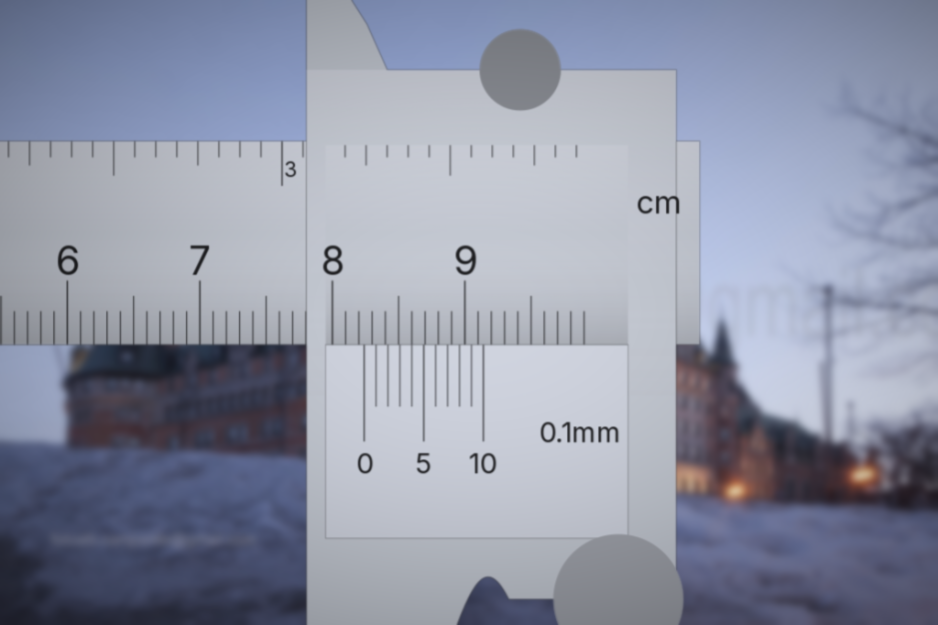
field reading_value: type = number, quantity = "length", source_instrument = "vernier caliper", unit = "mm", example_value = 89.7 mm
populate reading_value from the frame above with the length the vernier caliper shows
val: 82.4 mm
